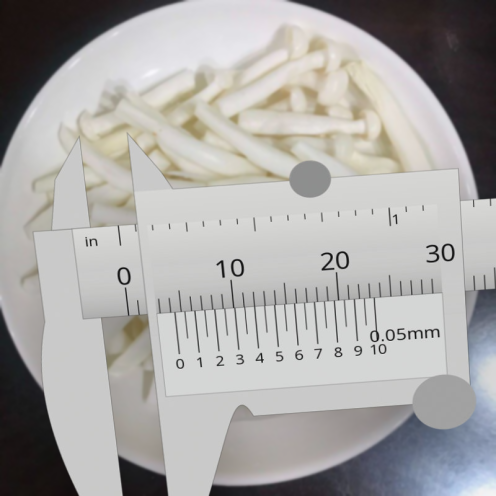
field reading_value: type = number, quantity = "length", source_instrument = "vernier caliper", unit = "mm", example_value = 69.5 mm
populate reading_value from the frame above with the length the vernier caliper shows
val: 4.4 mm
